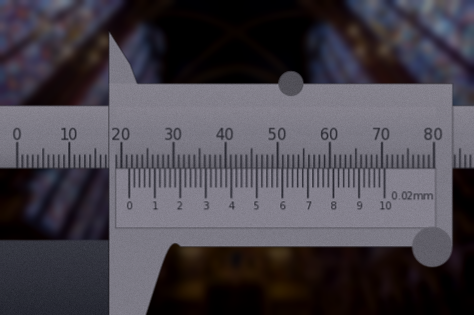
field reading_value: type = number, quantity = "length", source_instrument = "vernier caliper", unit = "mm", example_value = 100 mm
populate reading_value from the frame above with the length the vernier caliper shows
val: 21.5 mm
